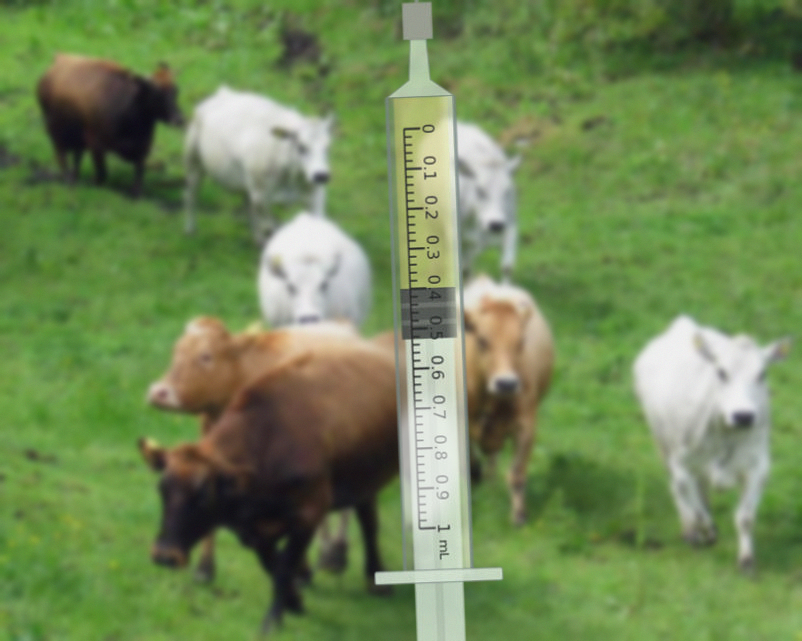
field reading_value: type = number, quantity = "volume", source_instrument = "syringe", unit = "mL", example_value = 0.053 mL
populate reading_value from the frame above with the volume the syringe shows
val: 0.4 mL
